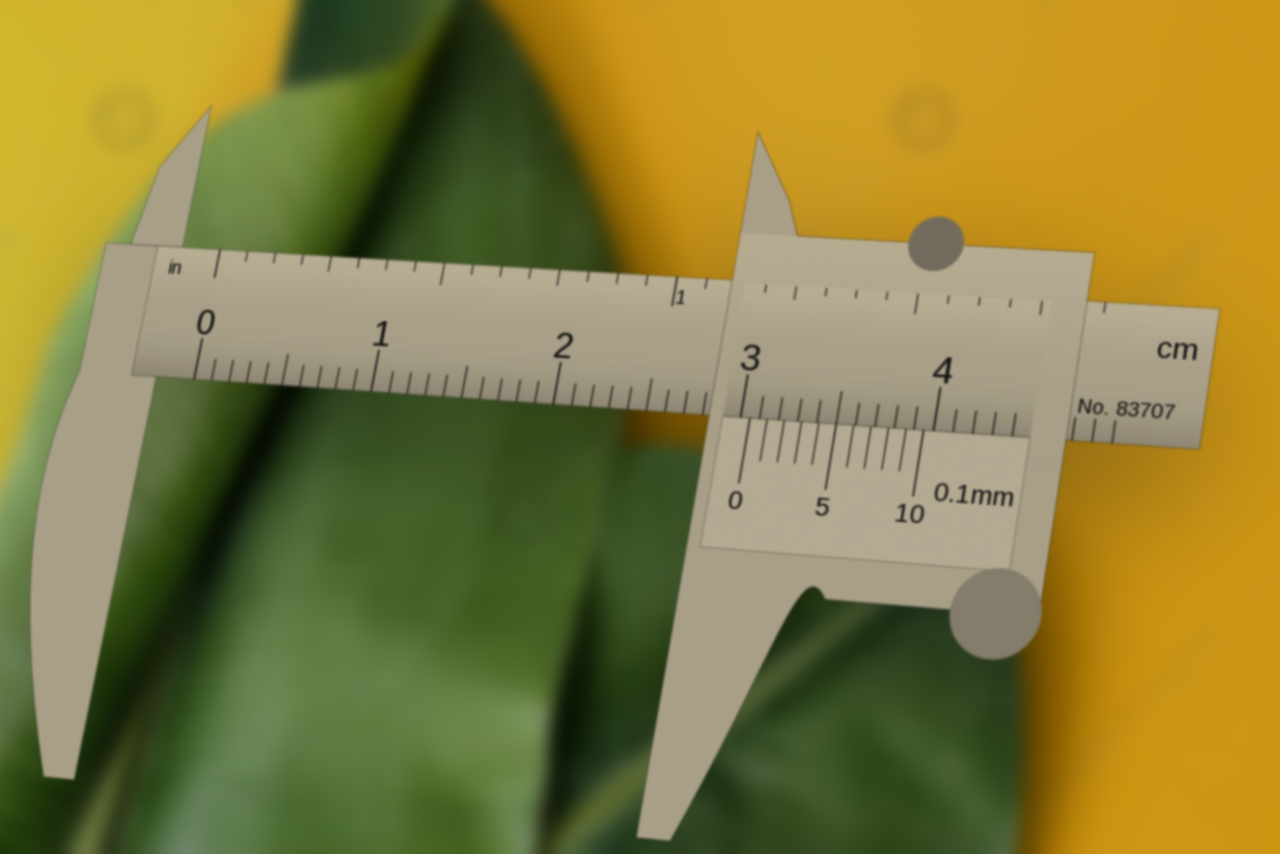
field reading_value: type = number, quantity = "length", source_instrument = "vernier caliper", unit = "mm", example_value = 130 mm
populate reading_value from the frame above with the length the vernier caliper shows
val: 30.5 mm
